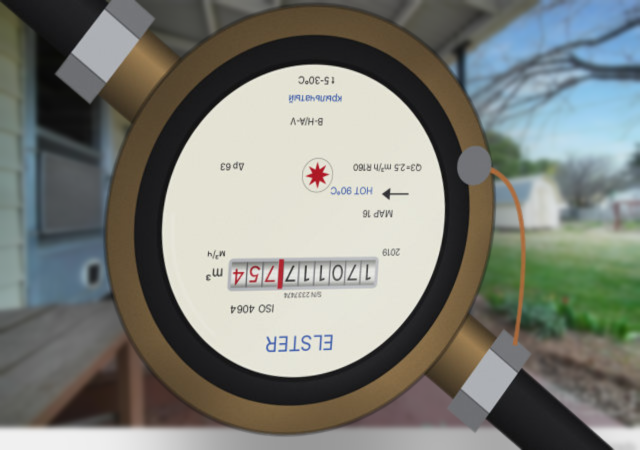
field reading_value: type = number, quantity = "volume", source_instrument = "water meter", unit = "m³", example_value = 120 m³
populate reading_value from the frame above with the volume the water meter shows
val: 170117.754 m³
